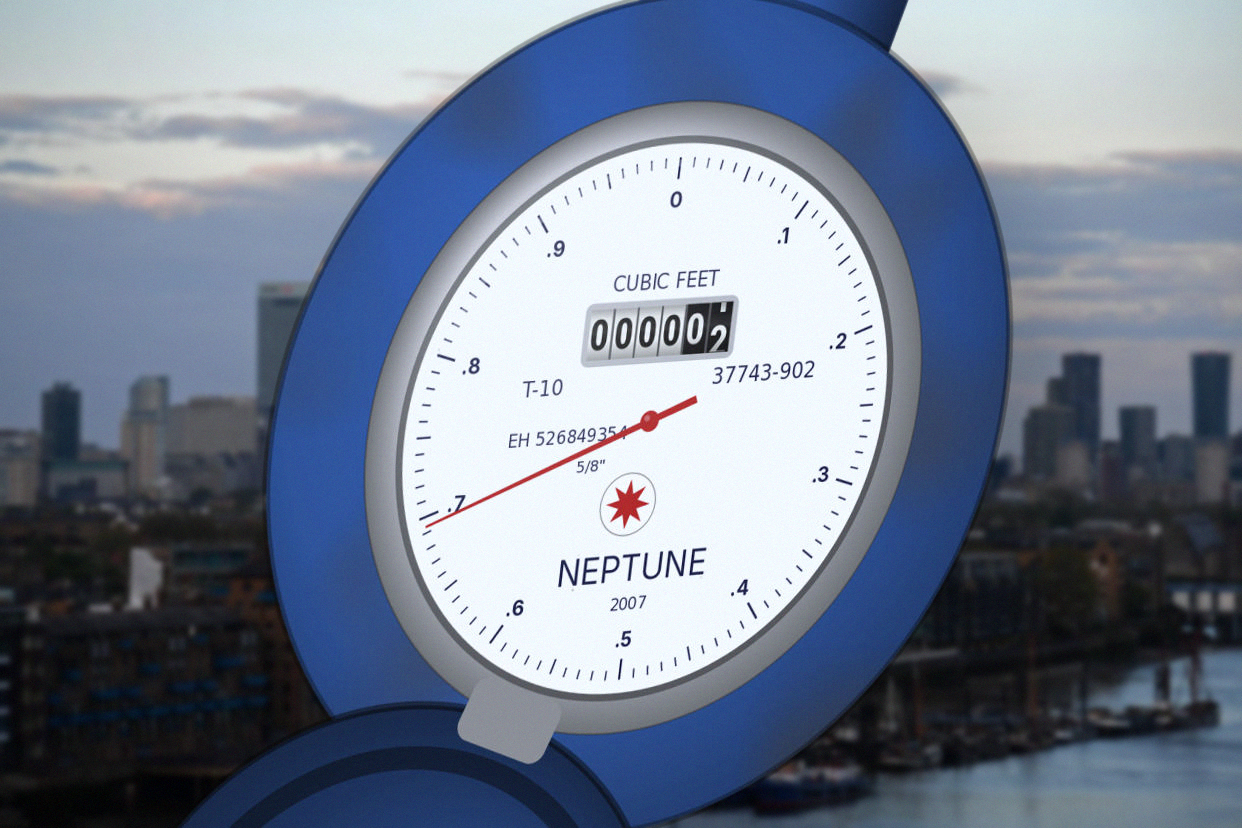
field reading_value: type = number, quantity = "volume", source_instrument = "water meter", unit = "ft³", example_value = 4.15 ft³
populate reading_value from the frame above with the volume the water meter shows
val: 1.69 ft³
